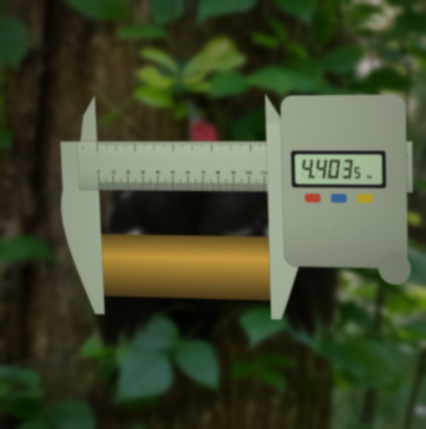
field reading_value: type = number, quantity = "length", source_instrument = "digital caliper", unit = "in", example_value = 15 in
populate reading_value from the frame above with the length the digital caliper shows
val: 4.4035 in
